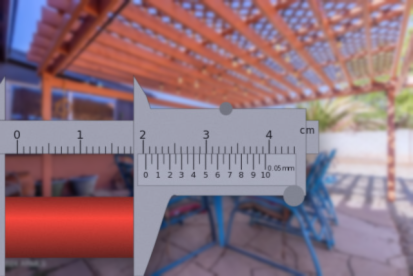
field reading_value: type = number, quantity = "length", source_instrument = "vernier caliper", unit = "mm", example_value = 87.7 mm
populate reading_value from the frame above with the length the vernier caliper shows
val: 20.4 mm
